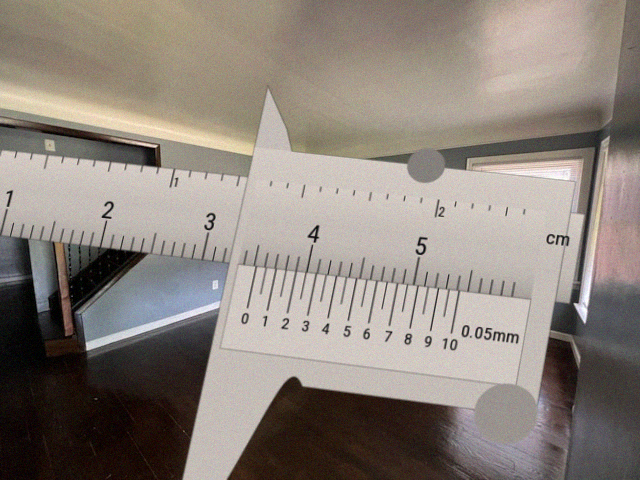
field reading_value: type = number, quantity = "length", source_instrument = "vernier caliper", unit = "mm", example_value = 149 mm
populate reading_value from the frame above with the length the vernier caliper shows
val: 35.2 mm
